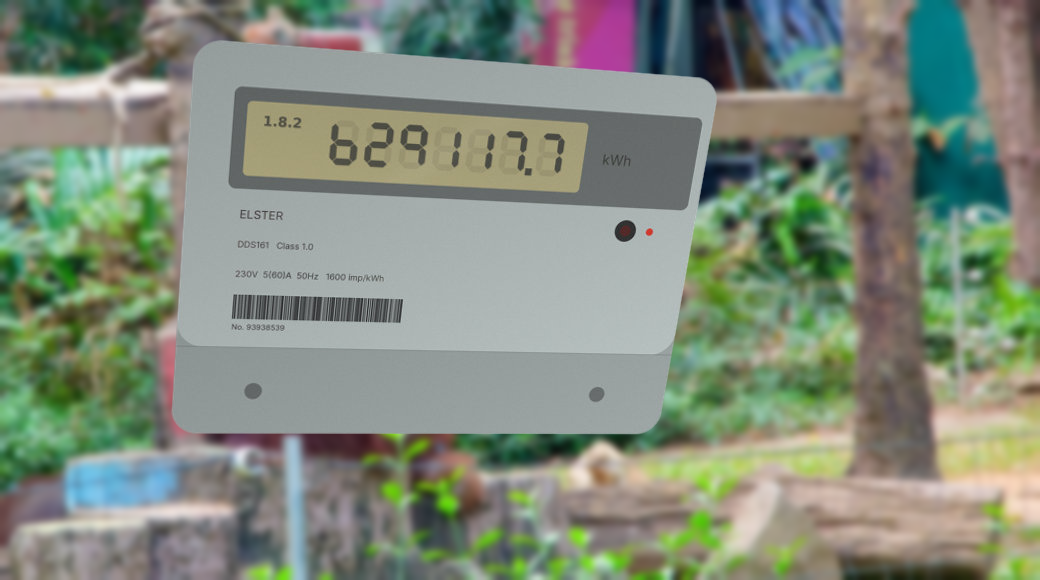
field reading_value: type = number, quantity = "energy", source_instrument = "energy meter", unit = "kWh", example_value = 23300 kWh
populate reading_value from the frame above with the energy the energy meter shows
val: 629117.7 kWh
